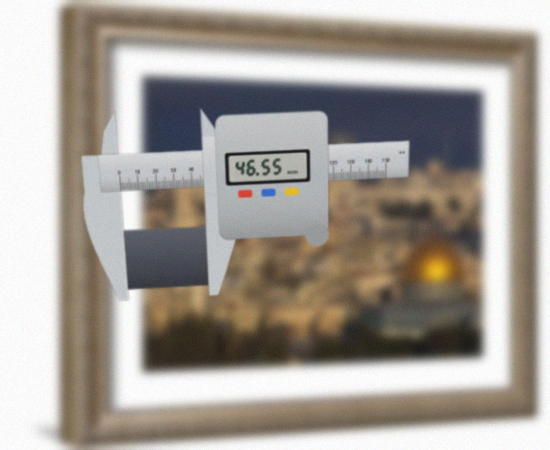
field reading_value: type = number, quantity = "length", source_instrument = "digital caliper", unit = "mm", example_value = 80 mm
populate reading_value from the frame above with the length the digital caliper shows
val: 46.55 mm
